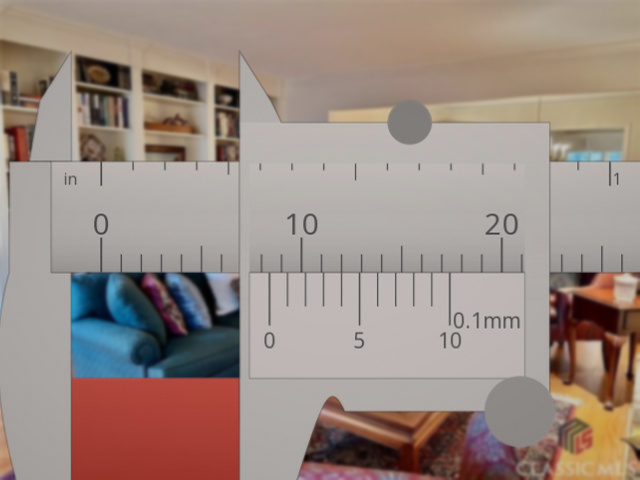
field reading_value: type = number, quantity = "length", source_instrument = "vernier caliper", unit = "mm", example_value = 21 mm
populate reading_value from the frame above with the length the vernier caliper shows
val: 8.4 mm
